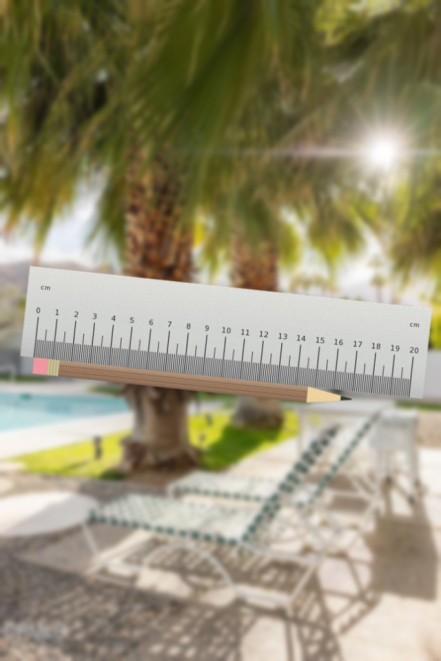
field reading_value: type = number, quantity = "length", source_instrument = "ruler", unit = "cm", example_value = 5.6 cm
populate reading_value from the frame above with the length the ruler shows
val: 17 cm
